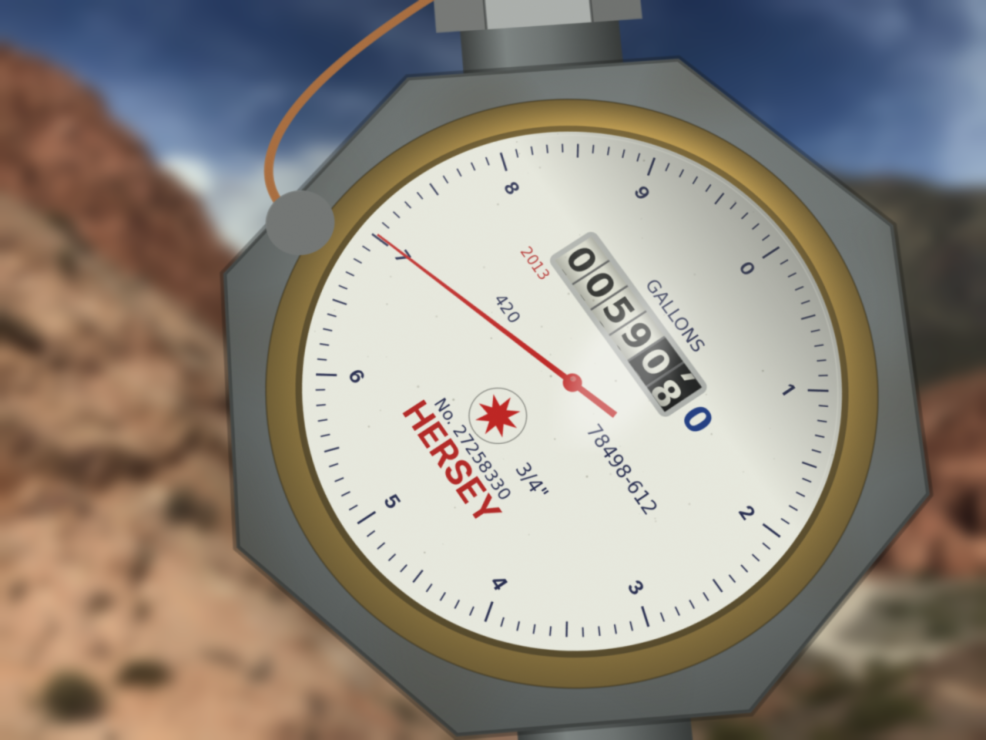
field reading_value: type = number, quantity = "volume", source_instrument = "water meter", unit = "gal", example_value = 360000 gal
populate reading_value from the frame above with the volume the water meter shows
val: 59077.0 gal
